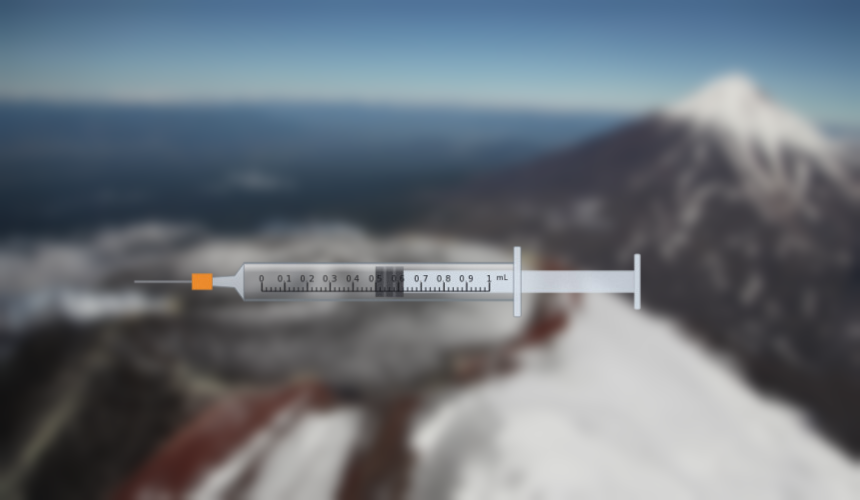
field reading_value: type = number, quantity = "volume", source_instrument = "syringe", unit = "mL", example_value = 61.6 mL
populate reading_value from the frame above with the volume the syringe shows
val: 0.5 mL
